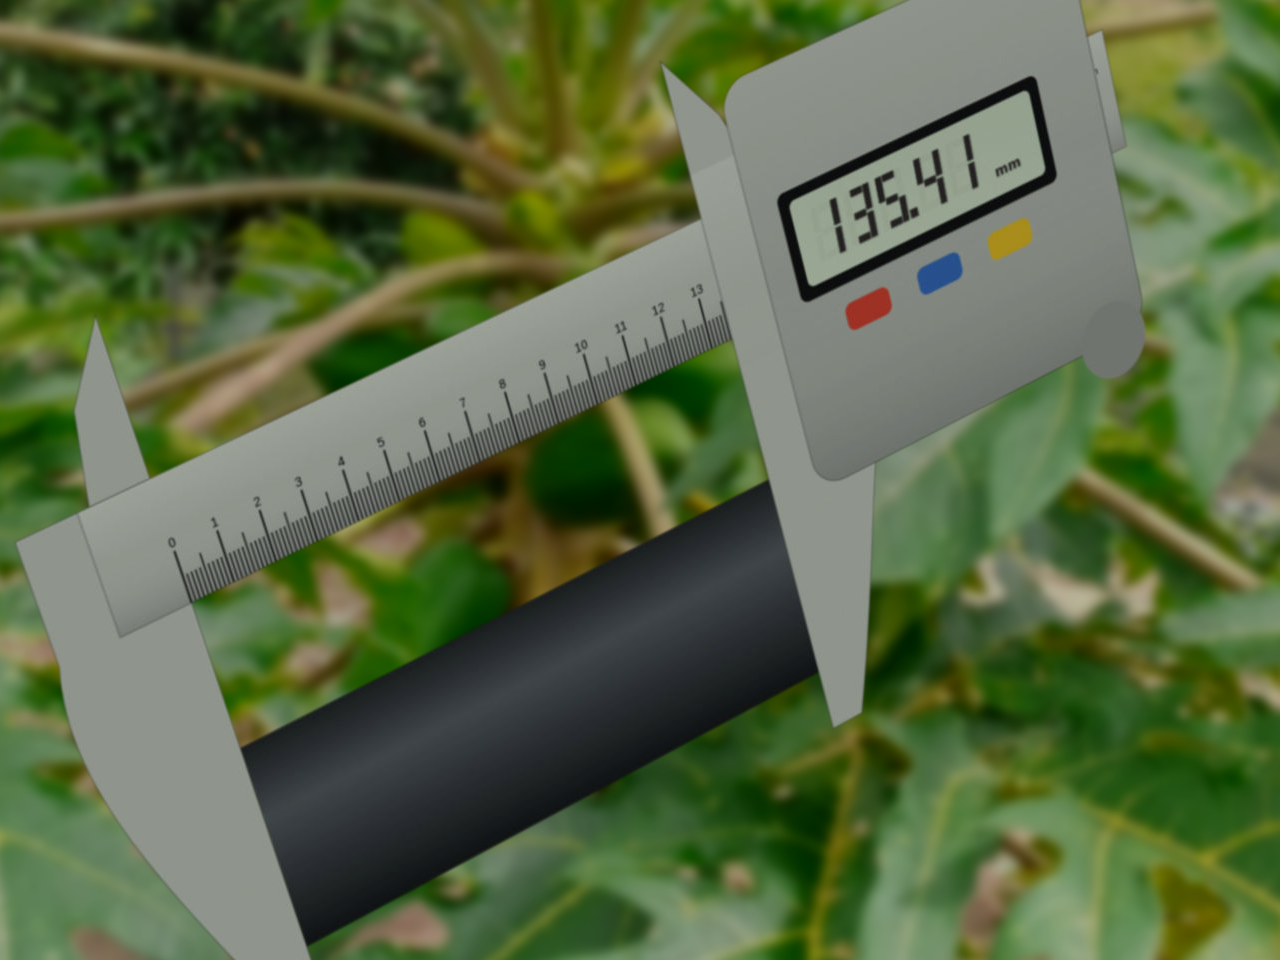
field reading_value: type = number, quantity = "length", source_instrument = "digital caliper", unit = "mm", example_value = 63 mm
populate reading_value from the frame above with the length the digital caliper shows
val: 135.41 mm
